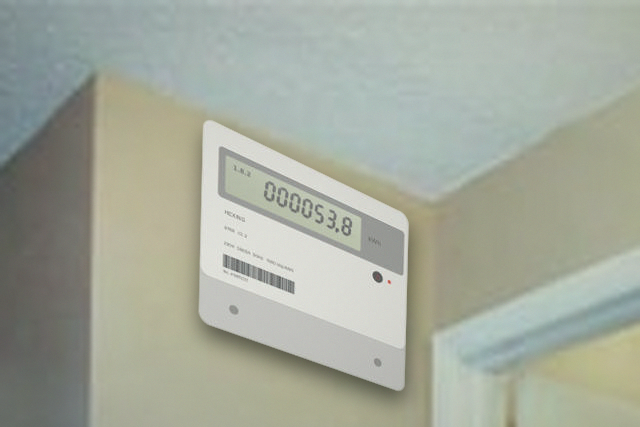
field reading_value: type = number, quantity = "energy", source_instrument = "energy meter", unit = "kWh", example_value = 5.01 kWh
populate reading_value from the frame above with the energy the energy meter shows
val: 53.8 kWh
